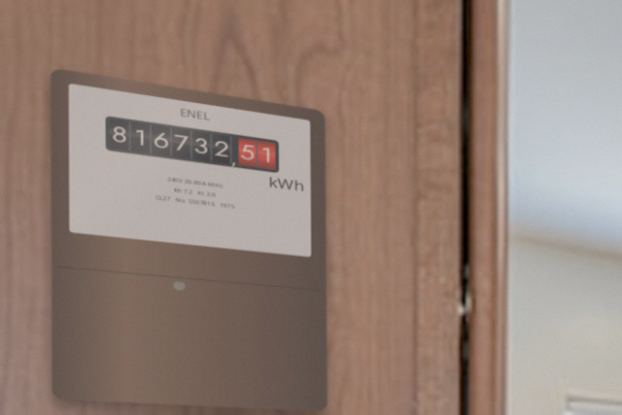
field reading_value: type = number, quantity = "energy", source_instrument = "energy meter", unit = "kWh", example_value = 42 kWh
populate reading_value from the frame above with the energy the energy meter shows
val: 816732.51 kWh
